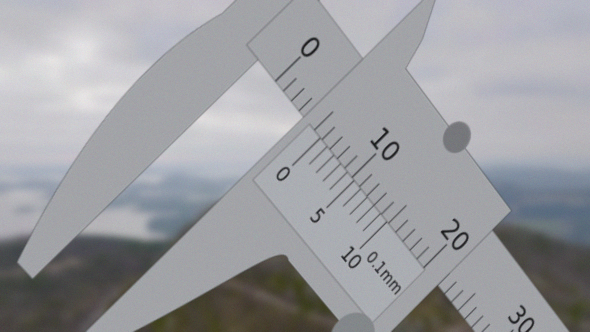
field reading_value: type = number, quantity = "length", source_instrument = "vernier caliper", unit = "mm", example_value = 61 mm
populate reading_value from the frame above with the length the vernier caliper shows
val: 5.8 mm
